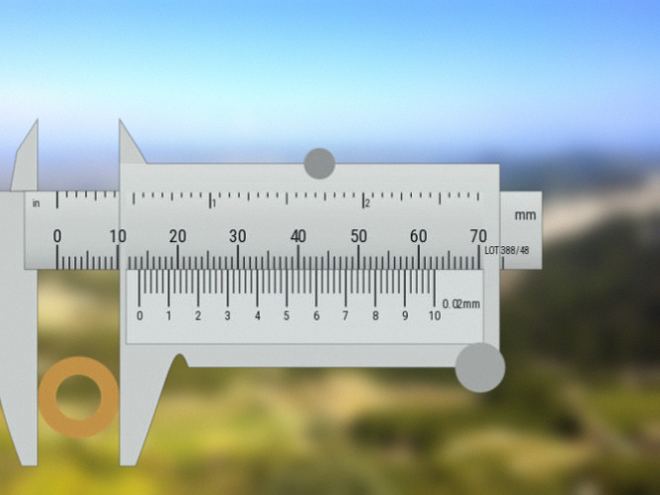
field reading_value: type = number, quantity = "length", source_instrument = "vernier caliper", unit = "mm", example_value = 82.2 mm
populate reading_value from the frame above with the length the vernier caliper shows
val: 13.6 mm
